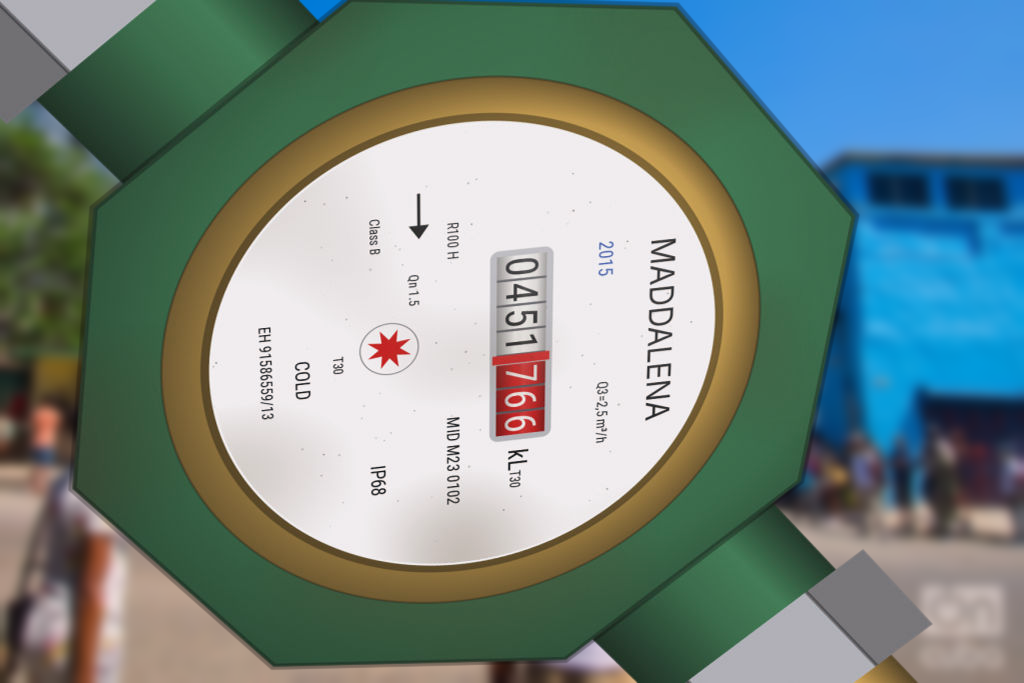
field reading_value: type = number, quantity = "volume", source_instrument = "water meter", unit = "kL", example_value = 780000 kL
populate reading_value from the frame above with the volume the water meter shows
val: 451.766 kL
